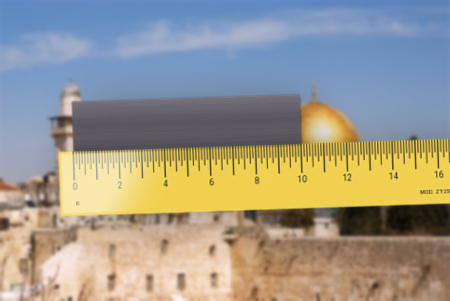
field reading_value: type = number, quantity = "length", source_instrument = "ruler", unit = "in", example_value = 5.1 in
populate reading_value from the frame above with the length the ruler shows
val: 10 in
